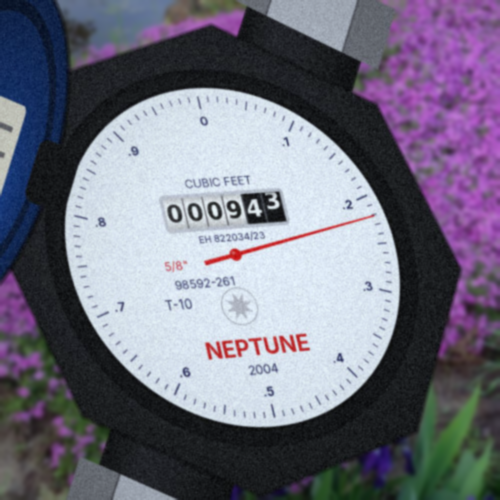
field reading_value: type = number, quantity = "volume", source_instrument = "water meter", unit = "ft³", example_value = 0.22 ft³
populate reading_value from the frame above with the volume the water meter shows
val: 943.22 ft³
